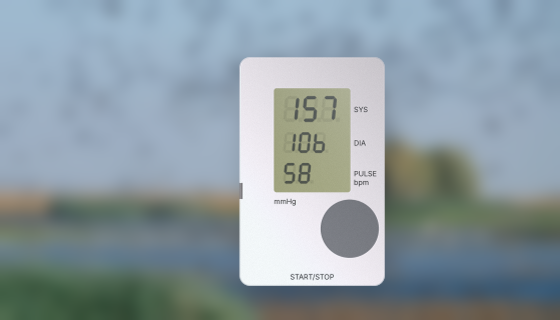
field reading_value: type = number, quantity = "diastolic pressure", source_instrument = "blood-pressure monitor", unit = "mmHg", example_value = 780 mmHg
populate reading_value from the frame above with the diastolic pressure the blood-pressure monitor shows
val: 106 mmHg
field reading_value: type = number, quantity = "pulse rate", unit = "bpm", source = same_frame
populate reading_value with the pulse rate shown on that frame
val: 58 bpm
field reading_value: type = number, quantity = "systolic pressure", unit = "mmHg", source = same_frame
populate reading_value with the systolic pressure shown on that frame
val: 157 mmHg
